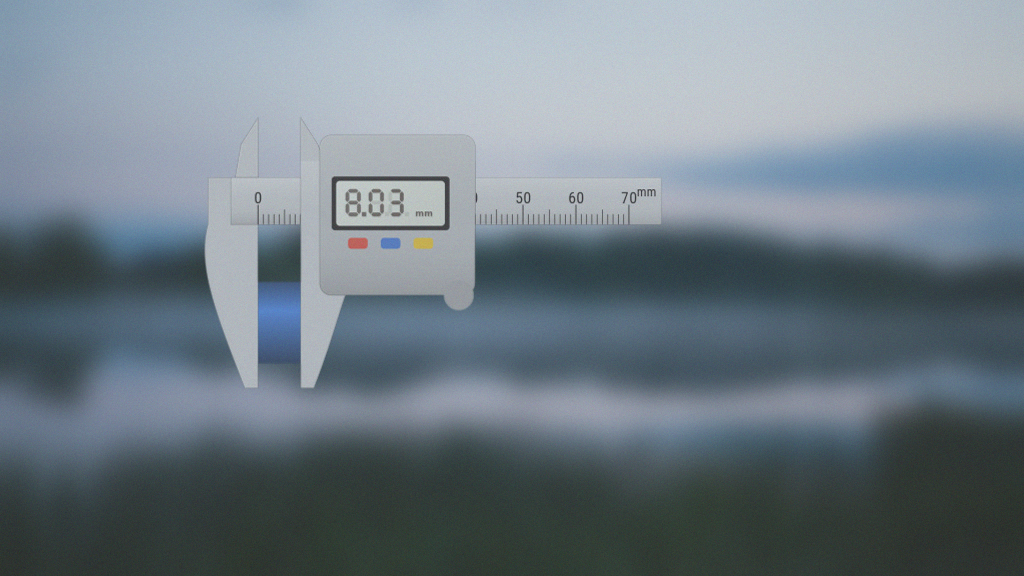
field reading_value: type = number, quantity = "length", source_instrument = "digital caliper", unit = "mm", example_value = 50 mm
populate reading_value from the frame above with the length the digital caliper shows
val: 8.03 mm
